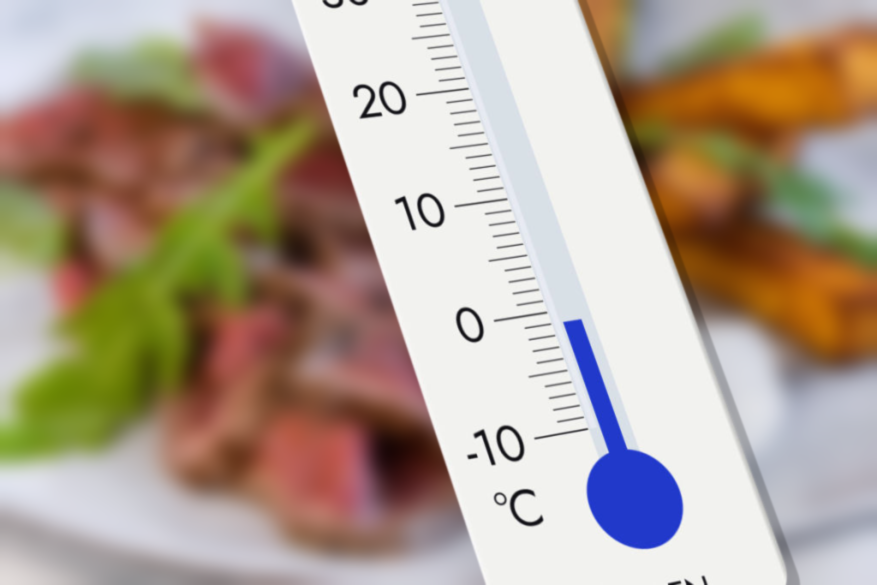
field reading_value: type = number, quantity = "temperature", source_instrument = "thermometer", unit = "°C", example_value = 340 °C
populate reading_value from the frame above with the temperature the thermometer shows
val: -1 °C
